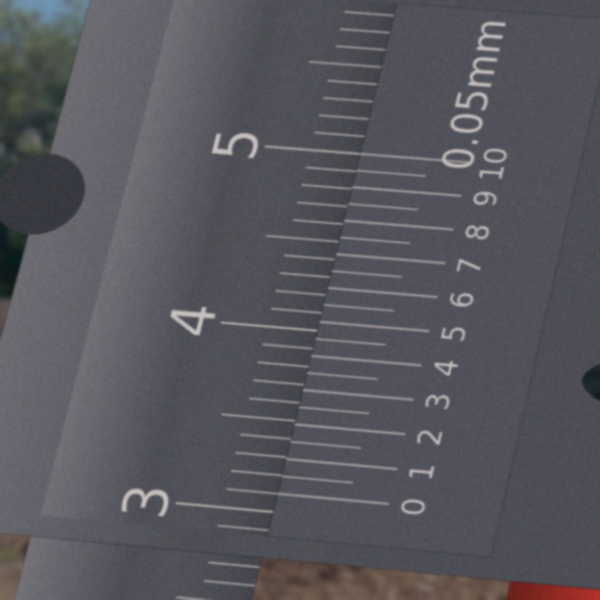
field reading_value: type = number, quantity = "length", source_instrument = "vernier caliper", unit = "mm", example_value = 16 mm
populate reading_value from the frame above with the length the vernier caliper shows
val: 31.0 mm
